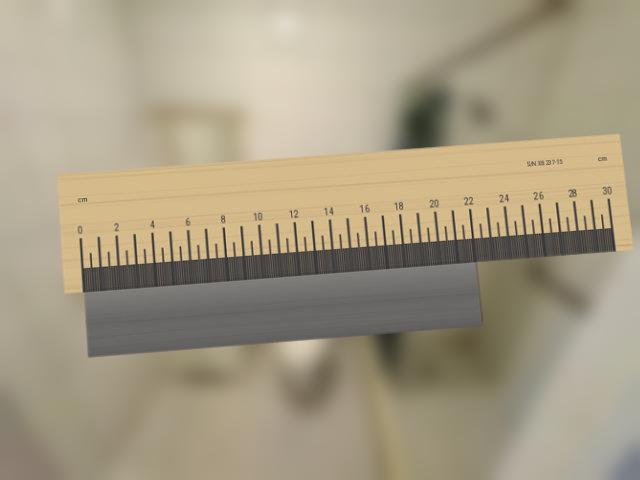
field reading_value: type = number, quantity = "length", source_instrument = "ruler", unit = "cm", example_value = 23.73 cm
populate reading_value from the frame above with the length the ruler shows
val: 22 cm
